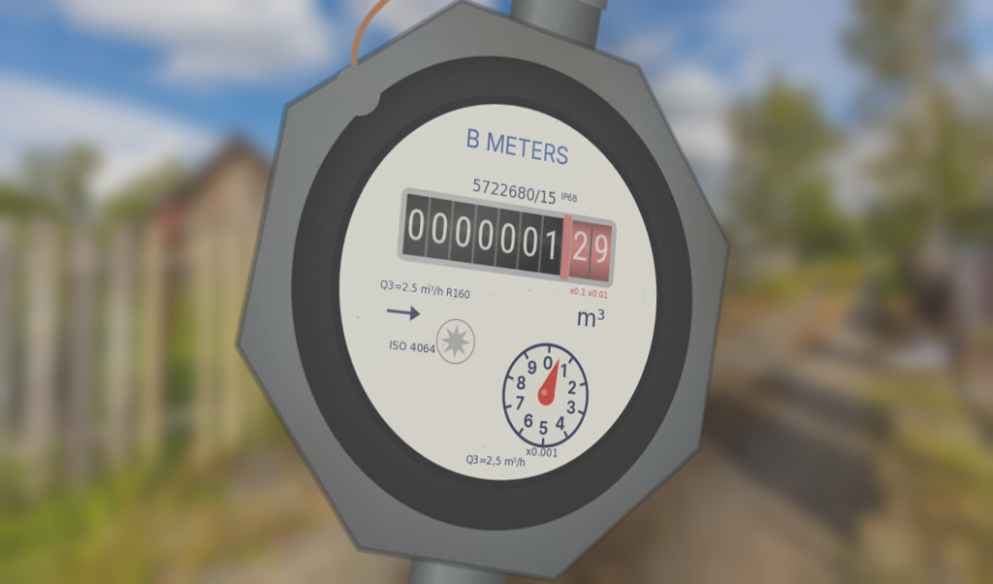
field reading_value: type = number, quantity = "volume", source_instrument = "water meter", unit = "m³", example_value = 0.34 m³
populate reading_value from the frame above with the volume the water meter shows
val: 1.290 m³
